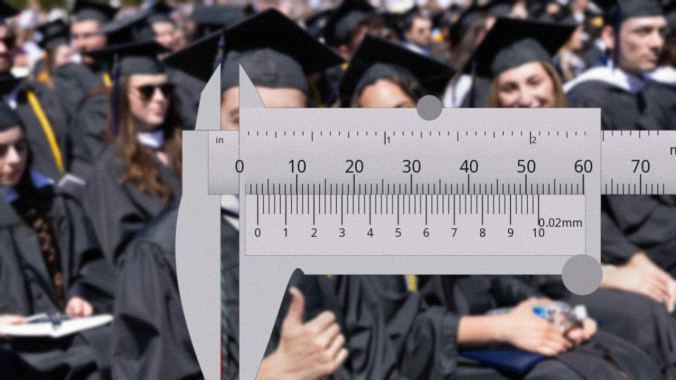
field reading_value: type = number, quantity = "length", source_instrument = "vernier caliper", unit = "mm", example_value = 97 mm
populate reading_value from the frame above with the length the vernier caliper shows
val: 3.2 mm
